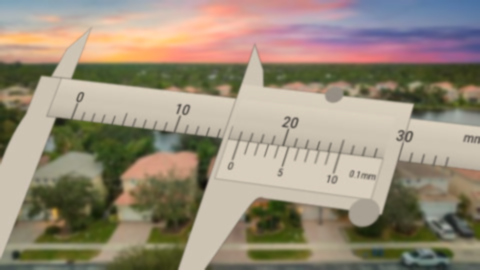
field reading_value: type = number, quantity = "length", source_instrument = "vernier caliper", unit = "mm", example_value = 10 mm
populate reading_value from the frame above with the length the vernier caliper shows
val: 16.0 mm
